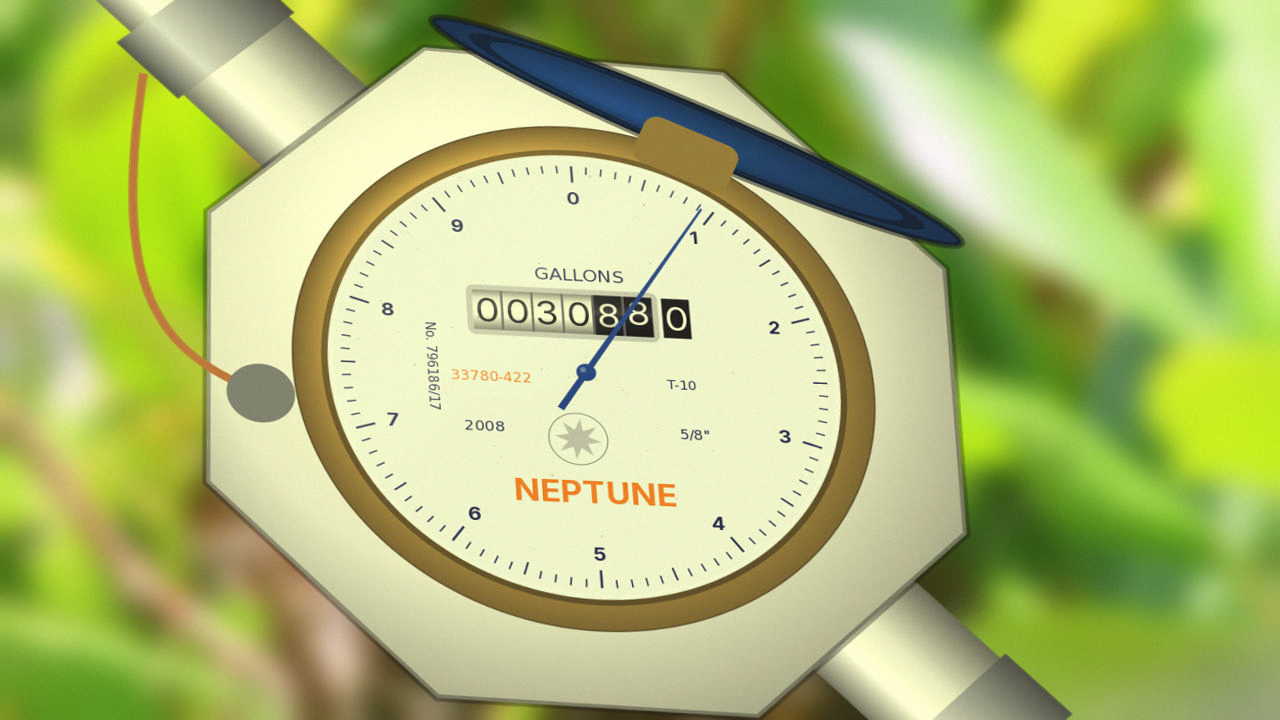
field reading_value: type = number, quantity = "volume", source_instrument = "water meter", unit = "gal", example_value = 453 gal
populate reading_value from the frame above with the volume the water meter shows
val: 30880.9 gal
